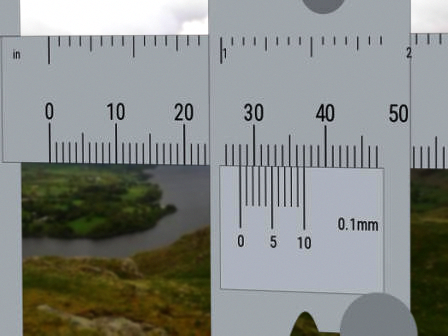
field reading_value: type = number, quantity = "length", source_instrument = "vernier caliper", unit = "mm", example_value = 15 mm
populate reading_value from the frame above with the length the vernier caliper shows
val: 28.0 mm
